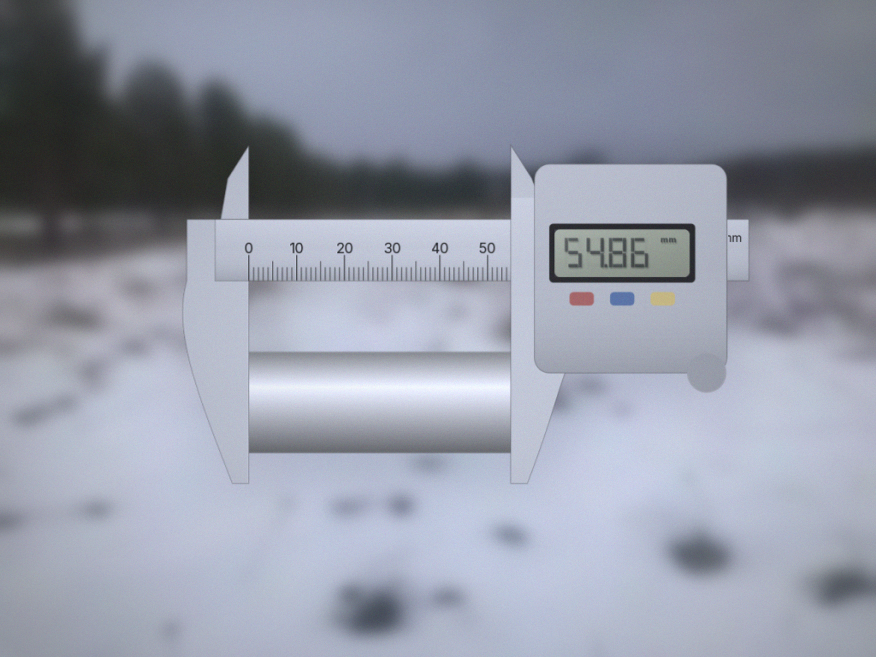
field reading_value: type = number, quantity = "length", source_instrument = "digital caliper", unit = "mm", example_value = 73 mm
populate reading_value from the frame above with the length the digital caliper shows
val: 54.86 mm
